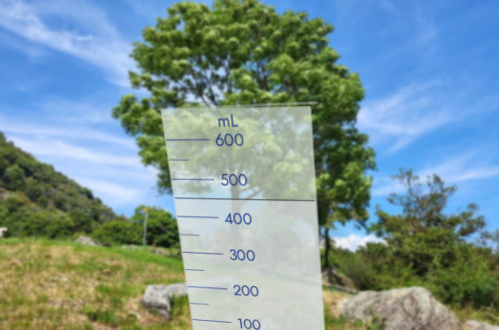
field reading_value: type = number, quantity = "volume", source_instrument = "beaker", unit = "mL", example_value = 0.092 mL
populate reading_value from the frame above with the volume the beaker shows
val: 450 mL
